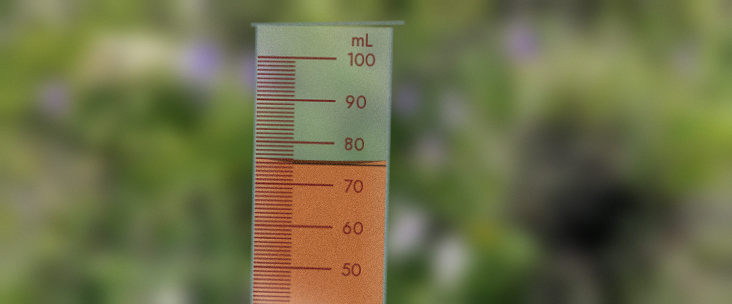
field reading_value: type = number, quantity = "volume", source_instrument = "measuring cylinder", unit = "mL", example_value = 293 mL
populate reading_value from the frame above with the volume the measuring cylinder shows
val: 75 mL
